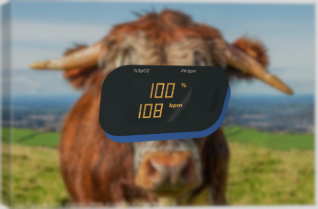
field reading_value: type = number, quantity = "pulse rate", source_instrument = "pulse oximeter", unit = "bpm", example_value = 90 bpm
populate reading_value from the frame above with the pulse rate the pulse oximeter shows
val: 108 bpm
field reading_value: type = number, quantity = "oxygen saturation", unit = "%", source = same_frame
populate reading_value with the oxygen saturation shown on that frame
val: 100 %
